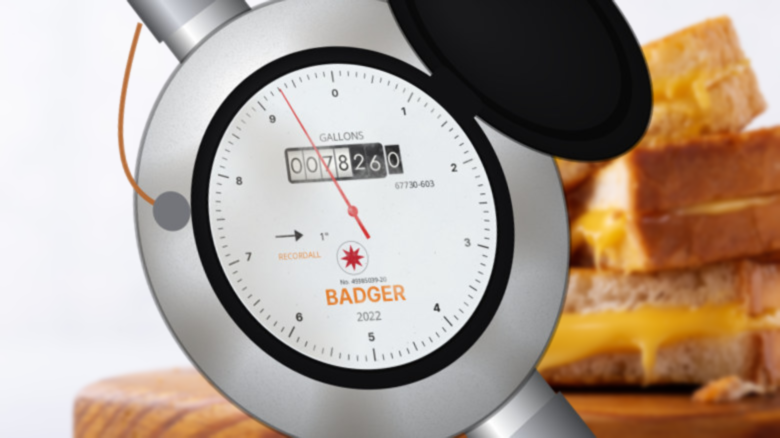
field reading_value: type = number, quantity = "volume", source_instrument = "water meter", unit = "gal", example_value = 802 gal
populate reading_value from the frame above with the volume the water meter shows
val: 78259.3 gal
